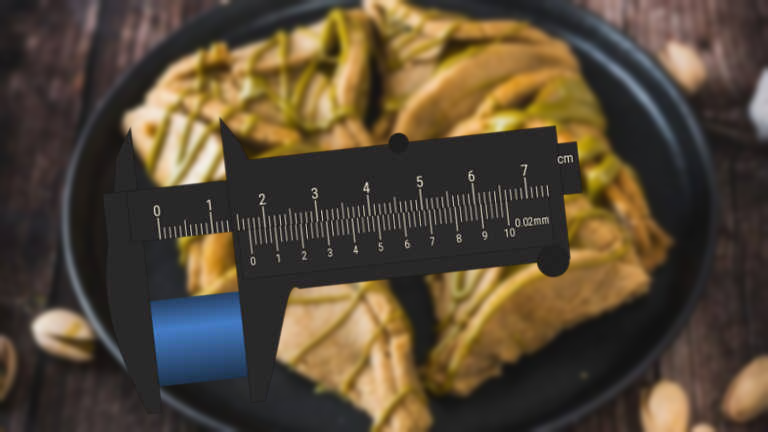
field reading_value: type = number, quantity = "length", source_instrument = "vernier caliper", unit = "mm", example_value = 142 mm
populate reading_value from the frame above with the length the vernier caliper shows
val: 17.0 mm
